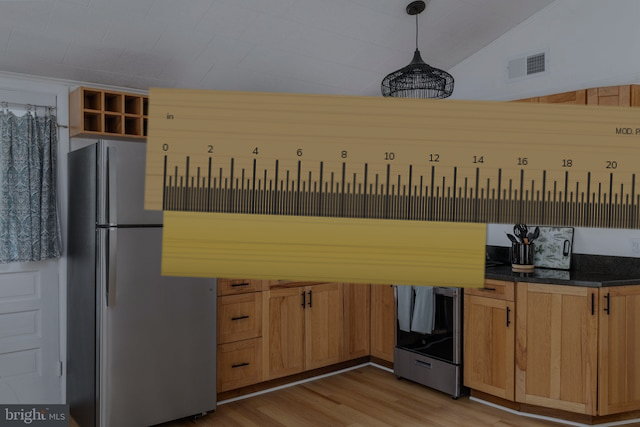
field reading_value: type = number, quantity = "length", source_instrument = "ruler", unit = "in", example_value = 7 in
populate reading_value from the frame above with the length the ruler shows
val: 14.5 in
